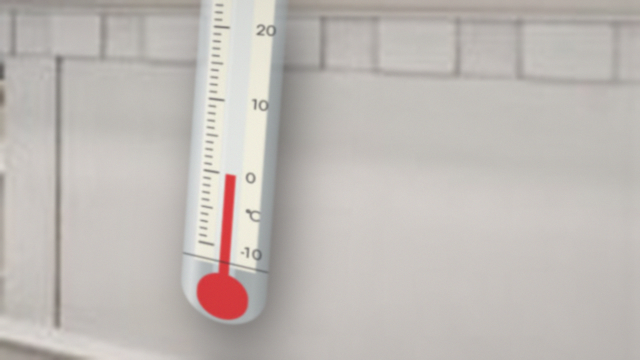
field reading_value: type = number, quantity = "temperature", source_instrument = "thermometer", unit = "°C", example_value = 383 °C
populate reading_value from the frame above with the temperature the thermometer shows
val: 0 °C
